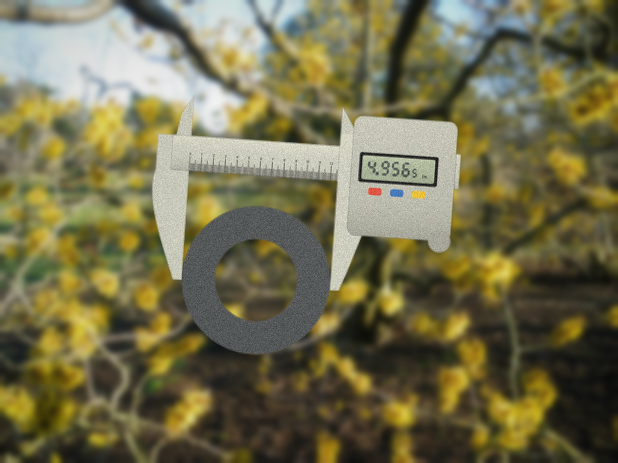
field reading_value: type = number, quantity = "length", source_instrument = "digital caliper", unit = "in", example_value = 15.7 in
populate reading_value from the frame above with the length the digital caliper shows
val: 4.9565 in
